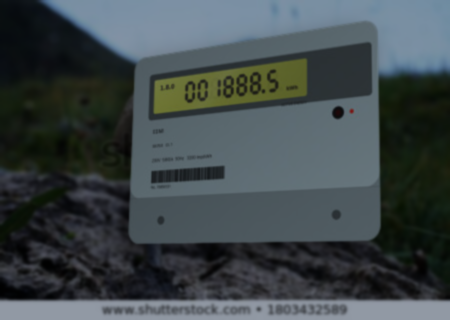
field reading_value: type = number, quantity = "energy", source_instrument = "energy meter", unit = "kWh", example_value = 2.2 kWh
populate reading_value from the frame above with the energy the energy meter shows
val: 1888.5 kWh
